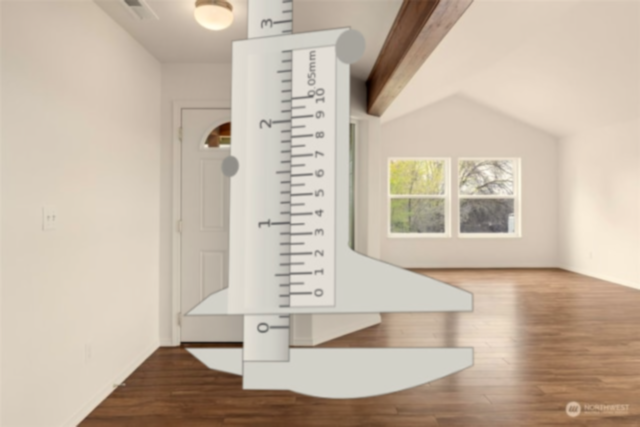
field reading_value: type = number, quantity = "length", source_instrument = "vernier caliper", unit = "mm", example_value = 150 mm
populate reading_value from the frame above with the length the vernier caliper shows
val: 3.2 mm
